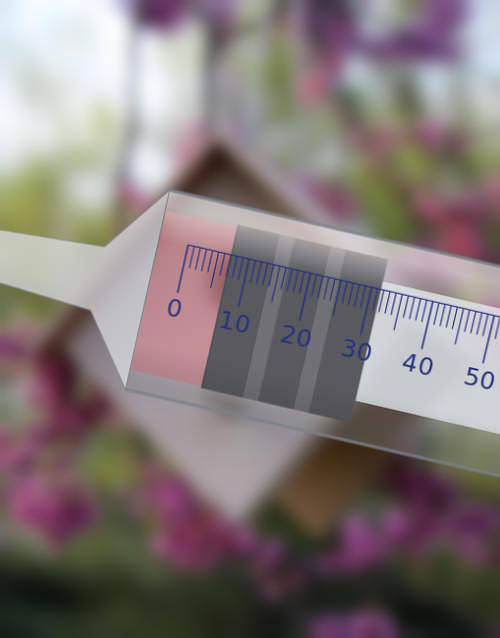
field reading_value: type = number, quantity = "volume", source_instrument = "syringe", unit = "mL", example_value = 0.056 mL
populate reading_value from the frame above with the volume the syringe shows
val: 7 mL
